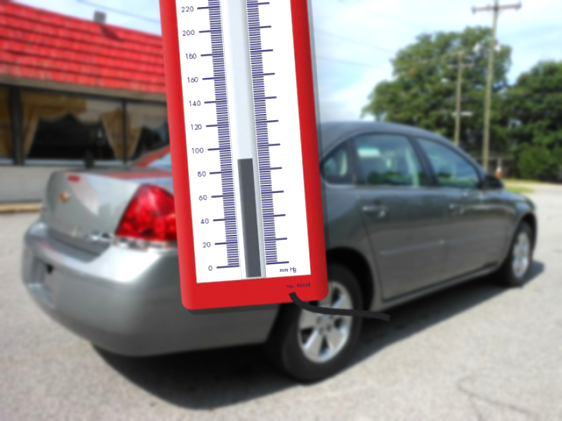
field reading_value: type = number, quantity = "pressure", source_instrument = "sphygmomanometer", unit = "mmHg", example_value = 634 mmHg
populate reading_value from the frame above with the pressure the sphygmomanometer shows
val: 90 mmHg
